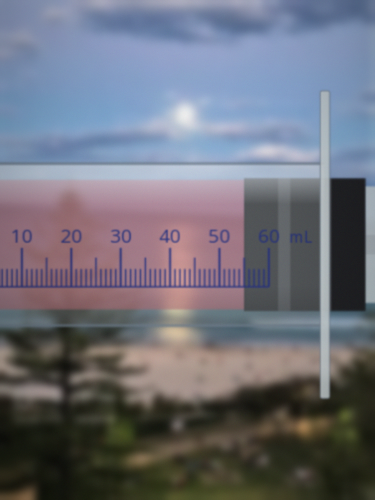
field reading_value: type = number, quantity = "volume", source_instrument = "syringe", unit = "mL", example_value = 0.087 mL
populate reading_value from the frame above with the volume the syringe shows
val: 55 mL
